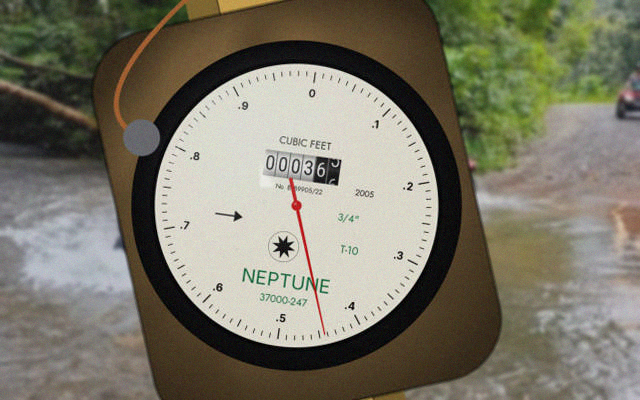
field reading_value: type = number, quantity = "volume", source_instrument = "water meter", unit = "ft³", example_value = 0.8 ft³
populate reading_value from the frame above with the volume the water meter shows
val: 365.44 ft³
